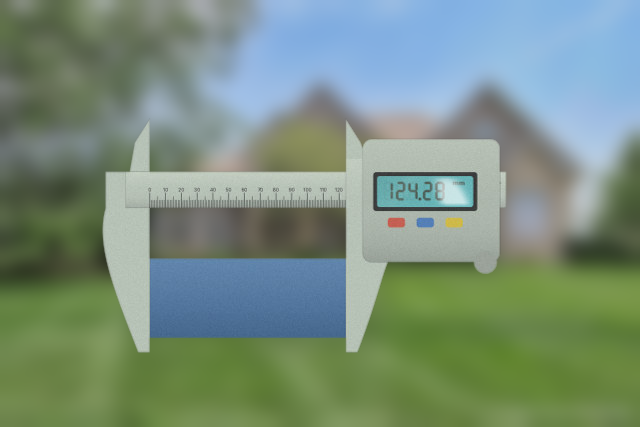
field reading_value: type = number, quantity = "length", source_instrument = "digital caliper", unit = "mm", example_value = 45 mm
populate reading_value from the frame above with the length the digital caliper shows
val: 124.28 mm
